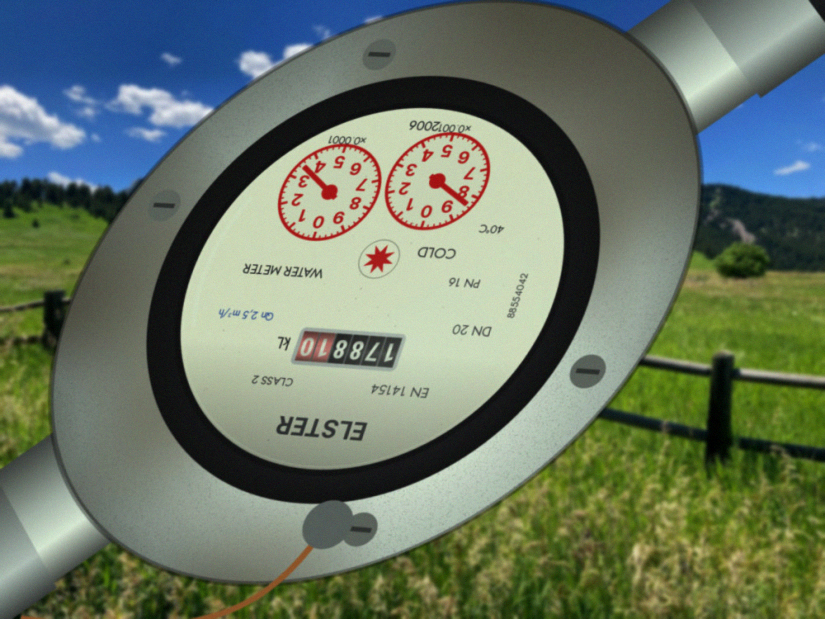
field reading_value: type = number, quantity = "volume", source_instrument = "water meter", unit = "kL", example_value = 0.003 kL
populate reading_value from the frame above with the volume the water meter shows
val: 1788.1083 kL
